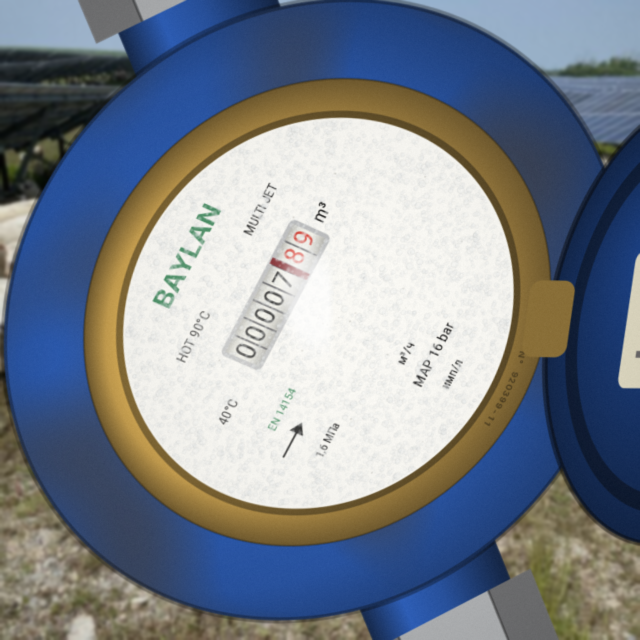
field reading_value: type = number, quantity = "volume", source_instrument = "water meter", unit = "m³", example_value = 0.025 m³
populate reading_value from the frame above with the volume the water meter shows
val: 7.89 m³
